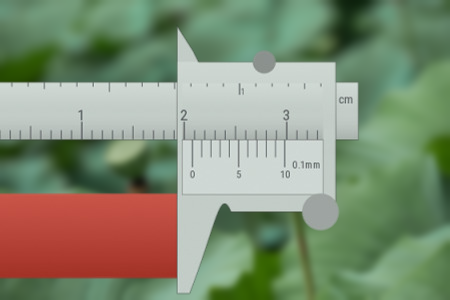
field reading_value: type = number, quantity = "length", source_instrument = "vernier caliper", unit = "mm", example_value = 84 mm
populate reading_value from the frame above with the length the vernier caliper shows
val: 20.8 mm
